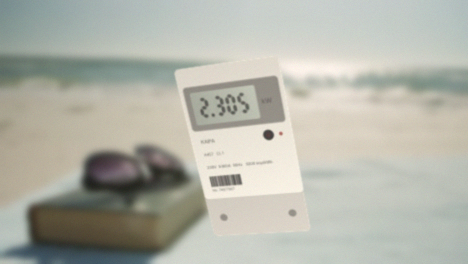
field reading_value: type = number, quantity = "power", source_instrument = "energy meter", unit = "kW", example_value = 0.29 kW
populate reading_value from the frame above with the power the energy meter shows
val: 2.305 kW
